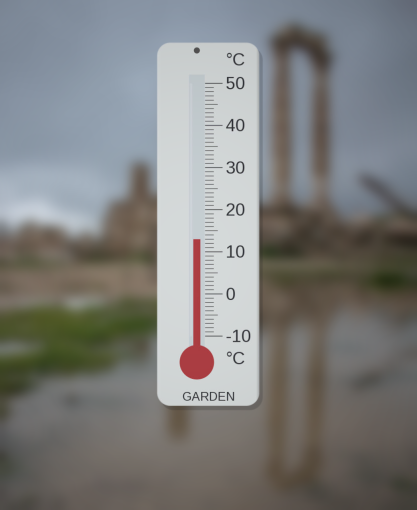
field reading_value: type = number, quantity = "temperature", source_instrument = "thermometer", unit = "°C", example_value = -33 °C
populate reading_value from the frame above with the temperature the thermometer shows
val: 13 °C
